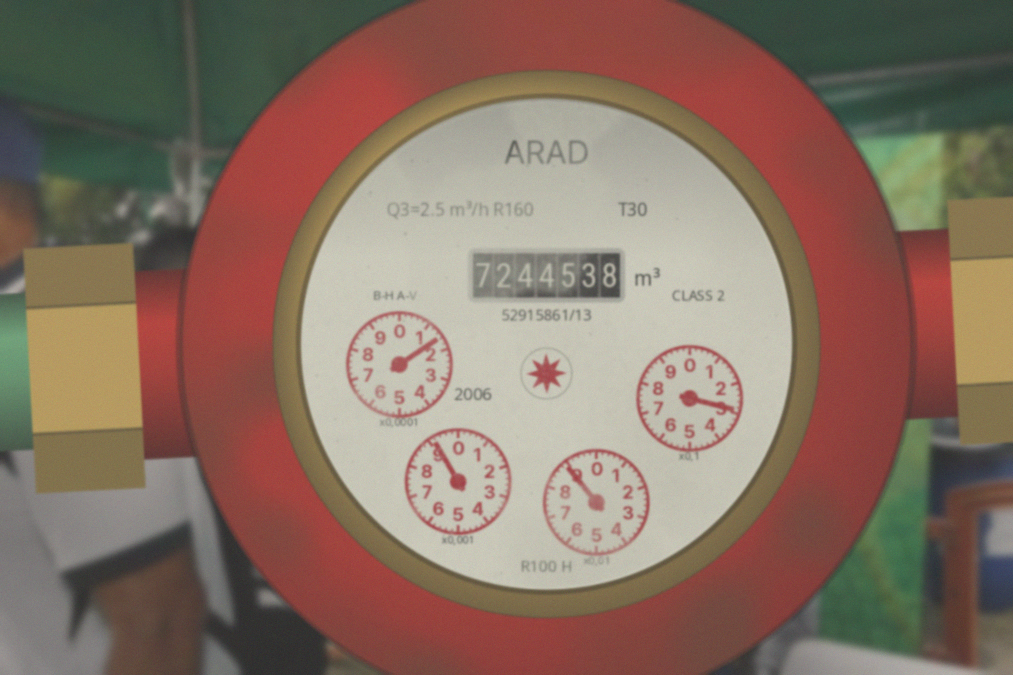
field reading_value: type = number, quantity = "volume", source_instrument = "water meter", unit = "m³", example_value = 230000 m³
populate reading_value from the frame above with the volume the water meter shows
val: 7244538.2891 m³
